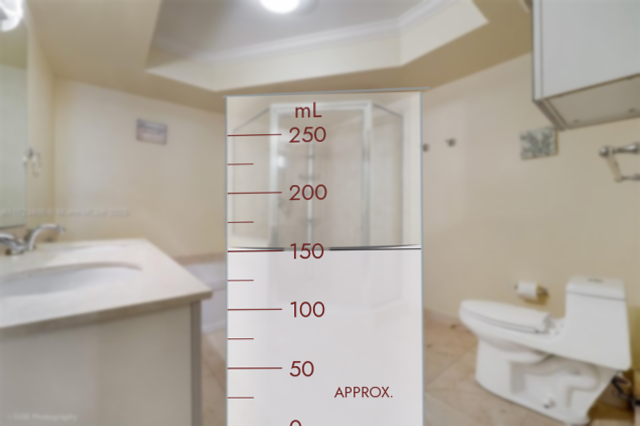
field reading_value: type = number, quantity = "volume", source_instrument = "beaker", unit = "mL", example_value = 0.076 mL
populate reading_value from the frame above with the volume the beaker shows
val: 150 mL
